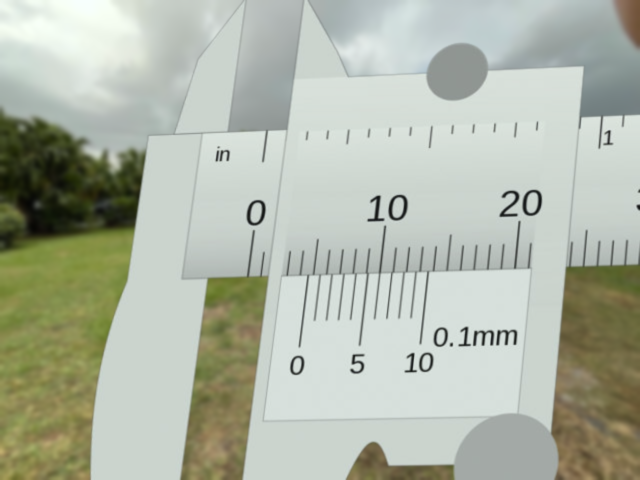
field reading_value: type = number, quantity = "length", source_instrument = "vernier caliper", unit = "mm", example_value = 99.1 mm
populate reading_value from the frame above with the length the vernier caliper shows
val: 4.6 mm
